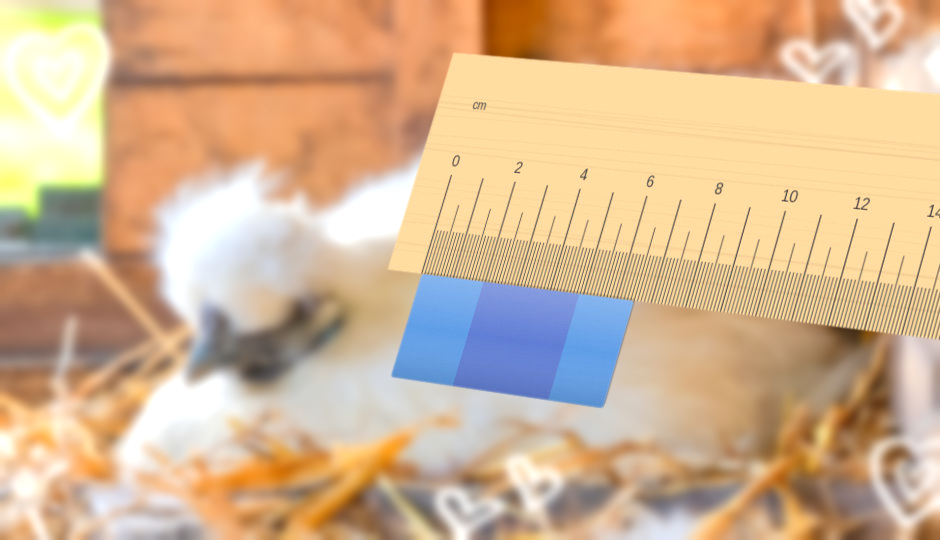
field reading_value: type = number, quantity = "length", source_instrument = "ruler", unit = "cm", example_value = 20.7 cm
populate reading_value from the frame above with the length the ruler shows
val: 6.5 cm
